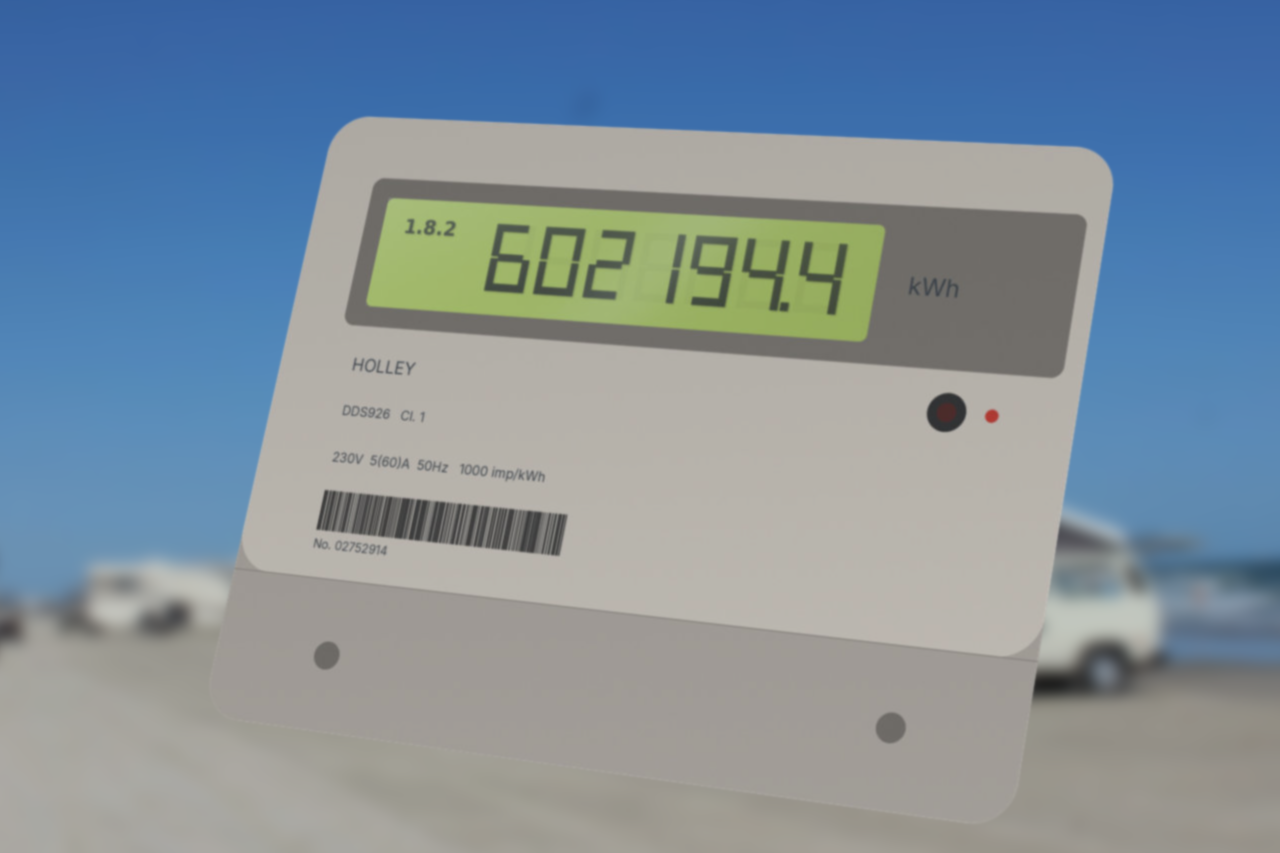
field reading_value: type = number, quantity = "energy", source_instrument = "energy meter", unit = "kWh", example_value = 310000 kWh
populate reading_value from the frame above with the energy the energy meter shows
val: 602194.4 kWh
